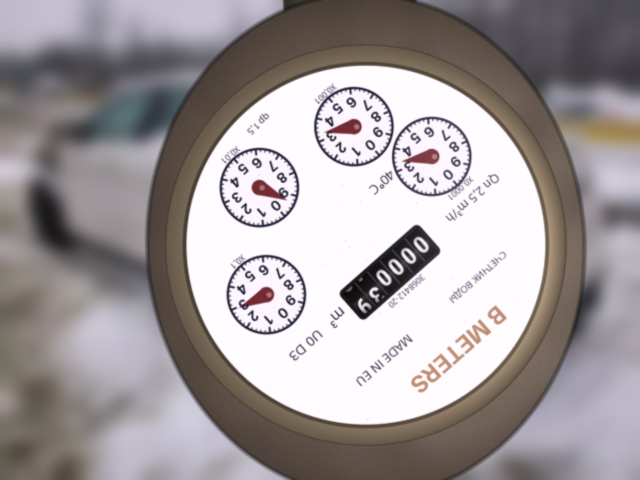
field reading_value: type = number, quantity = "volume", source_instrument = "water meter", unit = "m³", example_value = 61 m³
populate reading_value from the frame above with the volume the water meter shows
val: 39.2933 m³
